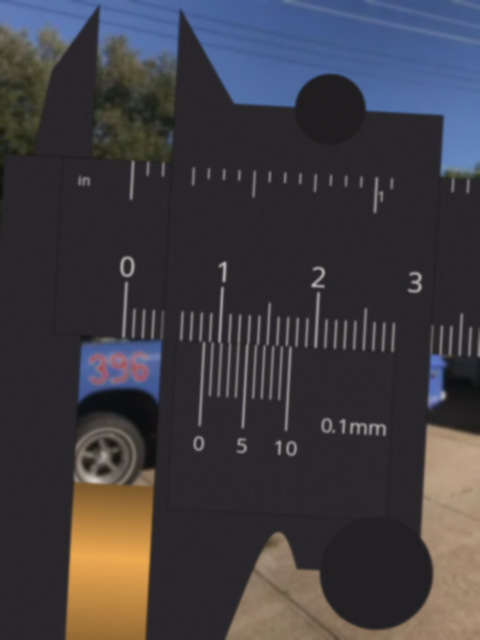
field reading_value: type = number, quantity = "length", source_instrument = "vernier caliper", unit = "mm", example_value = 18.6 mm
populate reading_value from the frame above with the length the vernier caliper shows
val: 8.4 mm
